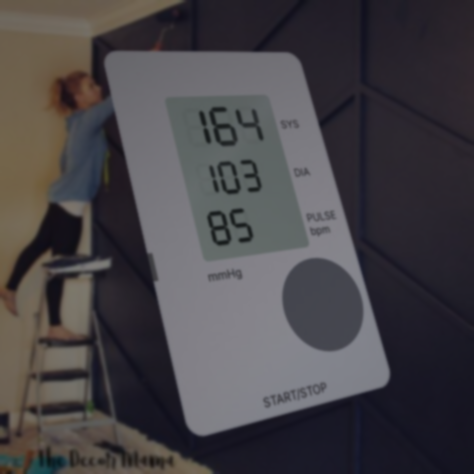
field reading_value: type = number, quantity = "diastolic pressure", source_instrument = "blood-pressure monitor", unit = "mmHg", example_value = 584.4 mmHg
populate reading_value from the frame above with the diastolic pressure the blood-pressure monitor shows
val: 103 mmHg
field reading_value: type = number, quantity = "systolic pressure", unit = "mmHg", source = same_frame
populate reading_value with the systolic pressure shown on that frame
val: 164 mmHg
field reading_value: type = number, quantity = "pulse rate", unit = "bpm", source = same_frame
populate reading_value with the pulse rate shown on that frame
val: 85 bpm
